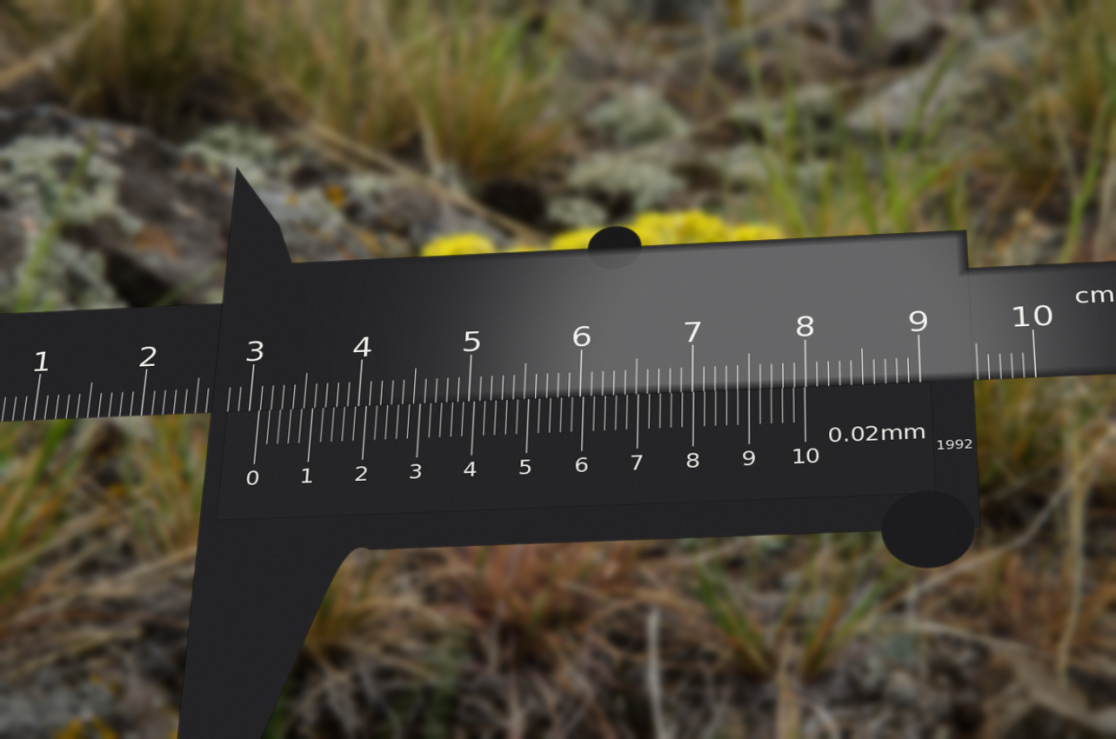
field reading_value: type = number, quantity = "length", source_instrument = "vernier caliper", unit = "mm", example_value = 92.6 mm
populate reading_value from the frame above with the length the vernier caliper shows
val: 30.9 mm
